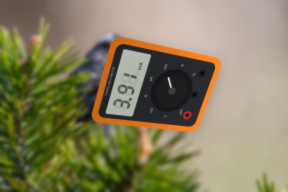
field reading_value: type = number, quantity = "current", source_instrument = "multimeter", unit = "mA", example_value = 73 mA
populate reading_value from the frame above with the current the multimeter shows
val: 3.91 mA
